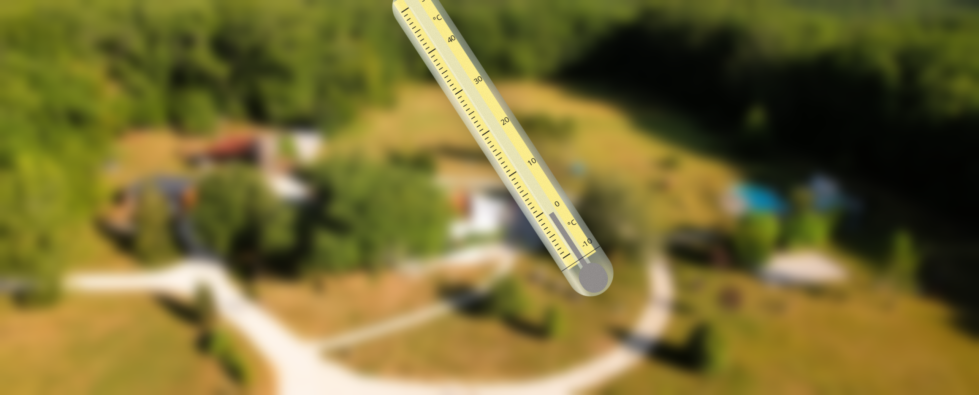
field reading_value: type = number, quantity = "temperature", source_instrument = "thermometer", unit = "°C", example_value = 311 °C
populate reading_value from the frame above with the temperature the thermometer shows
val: -1 °C
